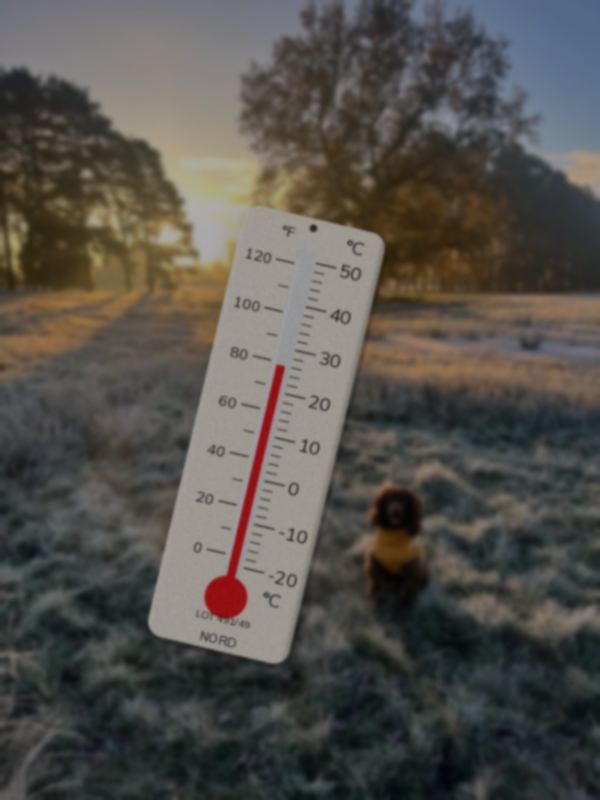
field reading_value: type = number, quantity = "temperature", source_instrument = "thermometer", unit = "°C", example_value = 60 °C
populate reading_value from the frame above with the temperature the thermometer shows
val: 26 °C
